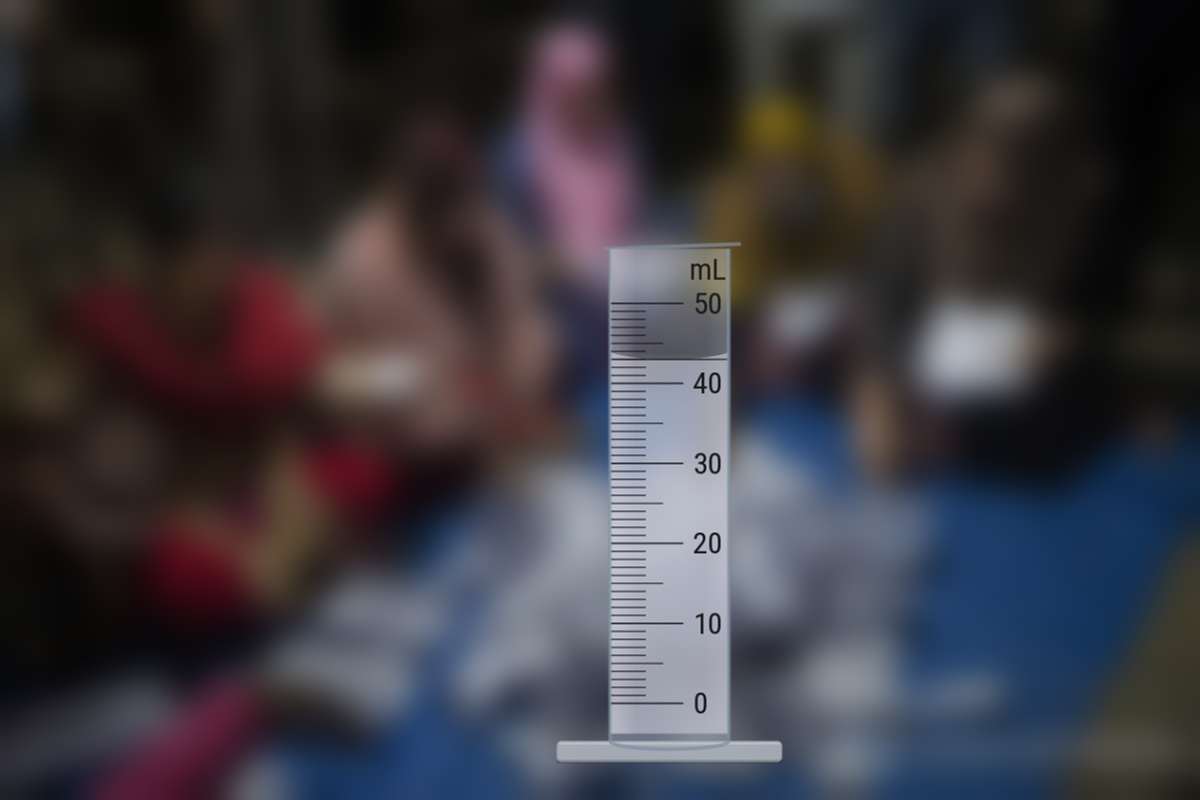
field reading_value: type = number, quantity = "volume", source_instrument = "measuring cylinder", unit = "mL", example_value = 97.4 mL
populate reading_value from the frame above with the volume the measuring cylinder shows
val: 43 mL
